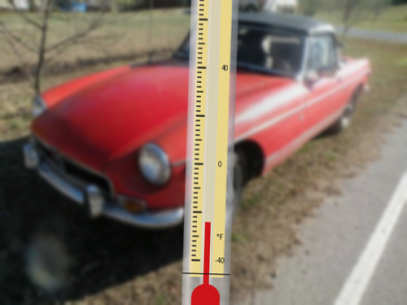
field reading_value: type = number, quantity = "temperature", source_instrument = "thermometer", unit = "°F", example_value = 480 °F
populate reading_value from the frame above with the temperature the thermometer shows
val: -24 °F
